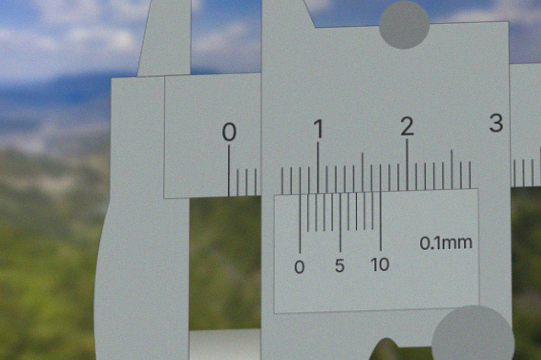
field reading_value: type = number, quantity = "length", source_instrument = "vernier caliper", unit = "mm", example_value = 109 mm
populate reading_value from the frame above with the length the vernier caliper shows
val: 8.0 mm
